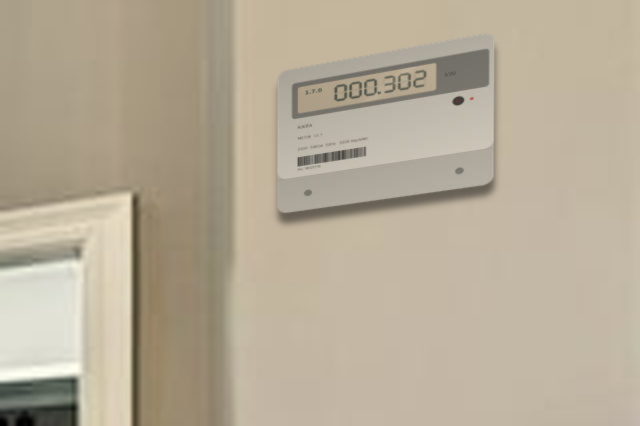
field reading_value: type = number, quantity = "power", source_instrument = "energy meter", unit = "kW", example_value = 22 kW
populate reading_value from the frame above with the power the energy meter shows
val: 0.302 kW
